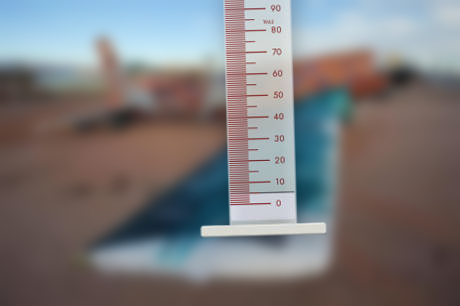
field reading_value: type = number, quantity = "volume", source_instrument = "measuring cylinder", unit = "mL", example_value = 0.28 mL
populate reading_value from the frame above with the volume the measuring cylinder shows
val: 5 mL
